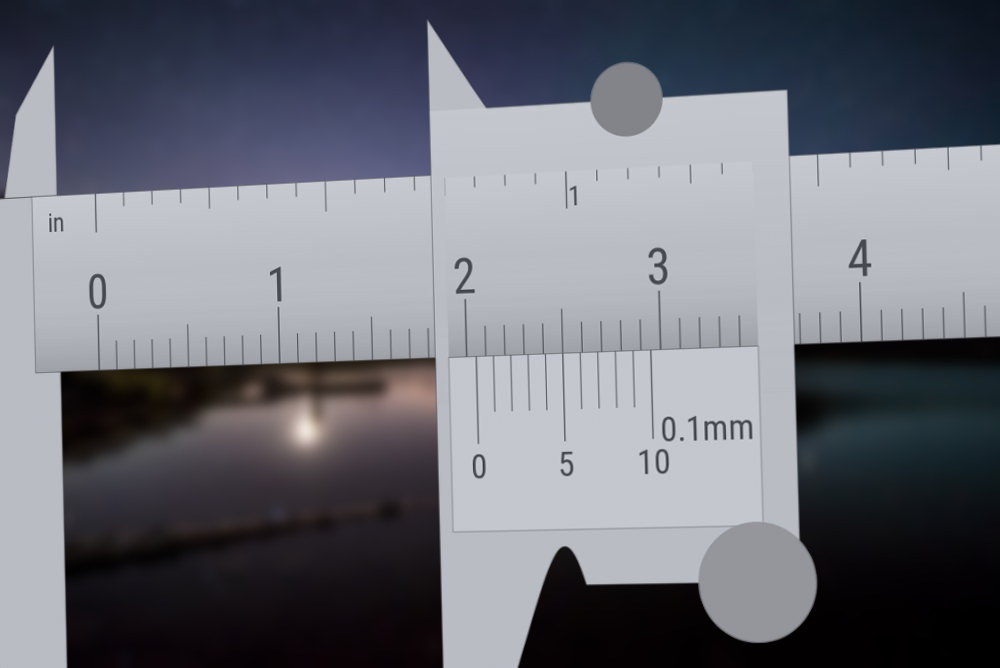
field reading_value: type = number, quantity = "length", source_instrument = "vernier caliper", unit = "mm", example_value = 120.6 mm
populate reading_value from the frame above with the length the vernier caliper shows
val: 20.5 mm
